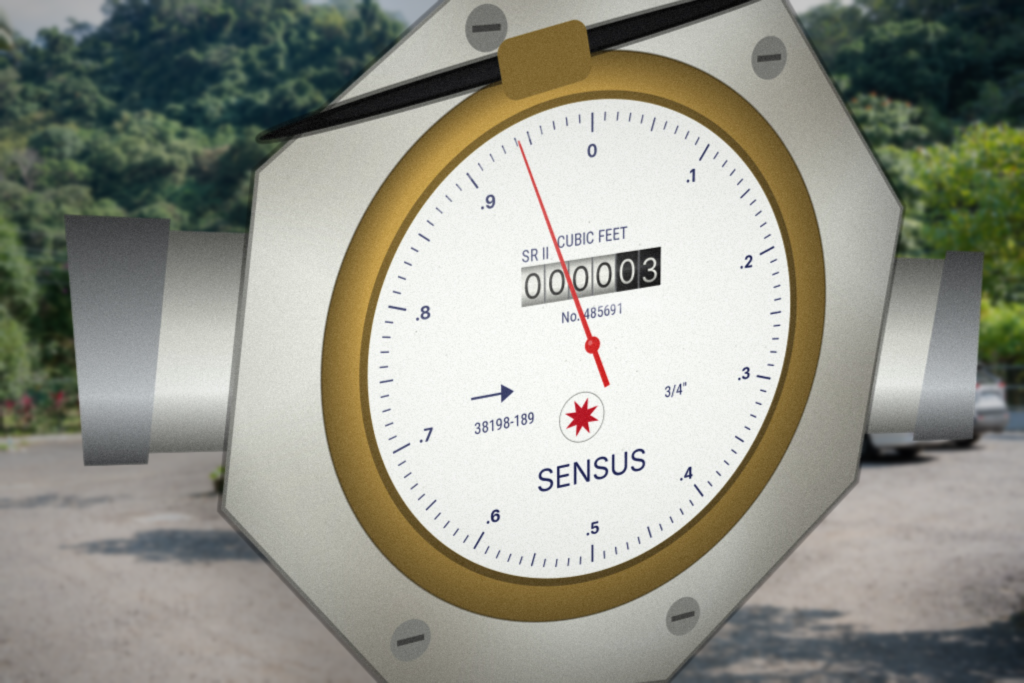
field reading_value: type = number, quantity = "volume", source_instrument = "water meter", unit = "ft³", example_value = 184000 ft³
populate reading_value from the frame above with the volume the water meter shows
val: 2.94 ft³
